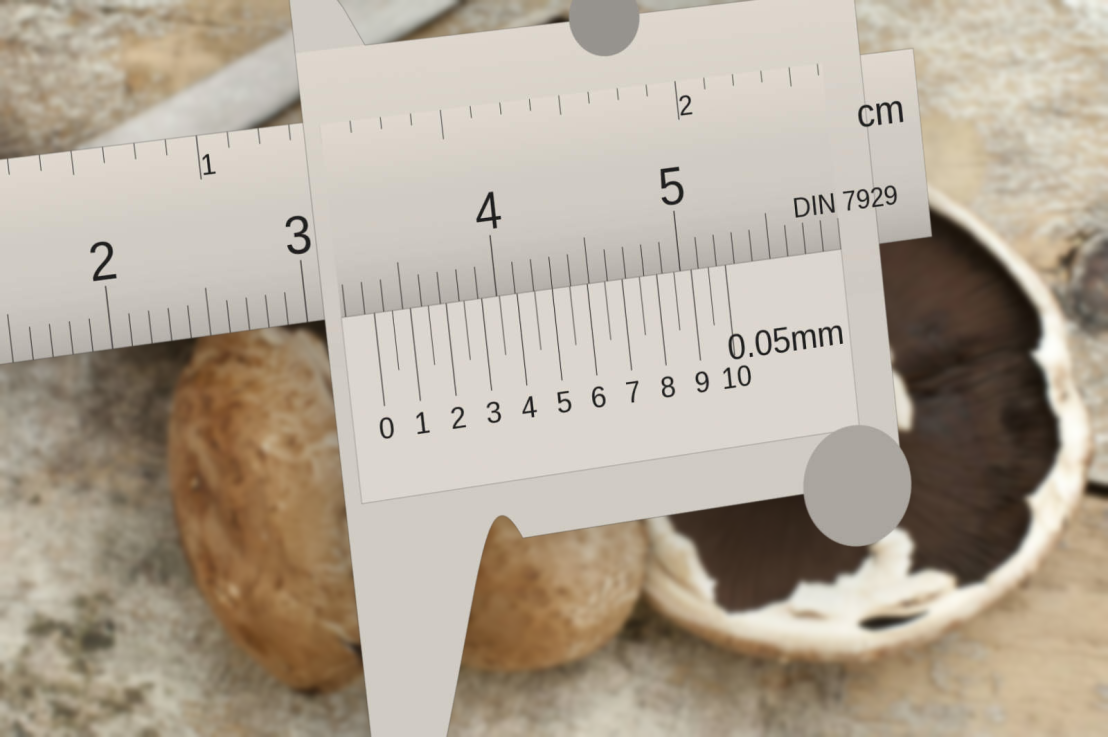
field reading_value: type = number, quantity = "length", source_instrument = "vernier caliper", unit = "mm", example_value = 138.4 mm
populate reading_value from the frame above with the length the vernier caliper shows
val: 33.5 mm
